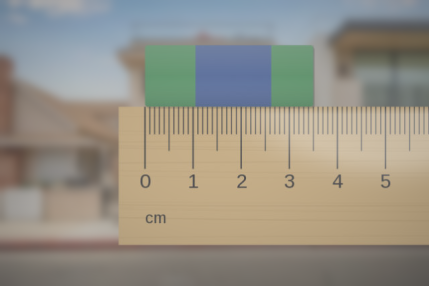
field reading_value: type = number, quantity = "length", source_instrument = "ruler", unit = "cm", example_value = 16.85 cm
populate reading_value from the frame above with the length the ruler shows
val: 3.5 cm
